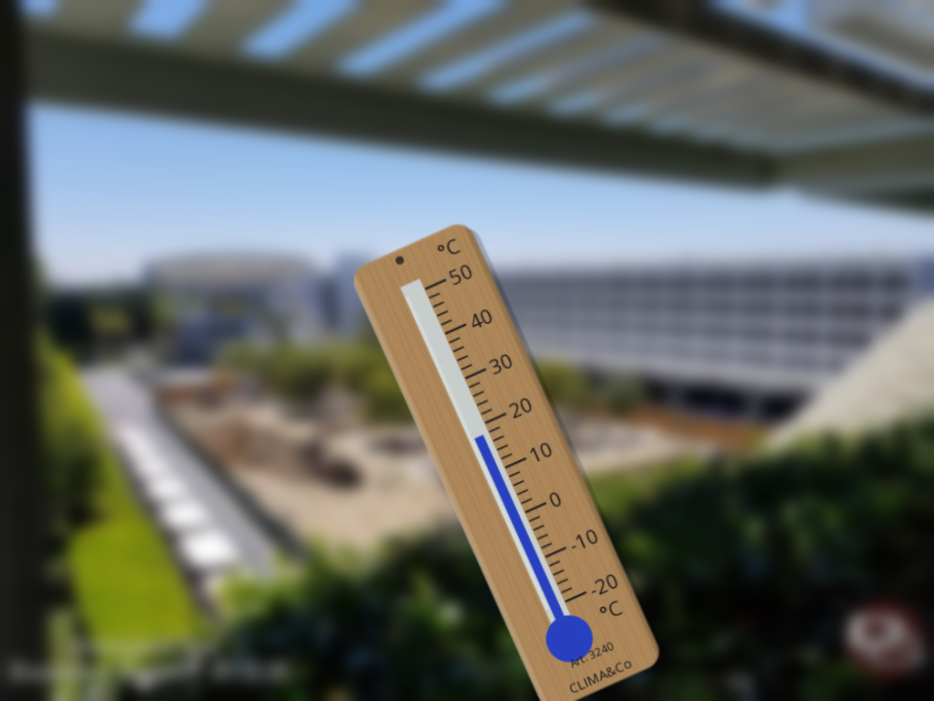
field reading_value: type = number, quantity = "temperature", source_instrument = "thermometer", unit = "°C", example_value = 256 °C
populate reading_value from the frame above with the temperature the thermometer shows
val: 18 °C
